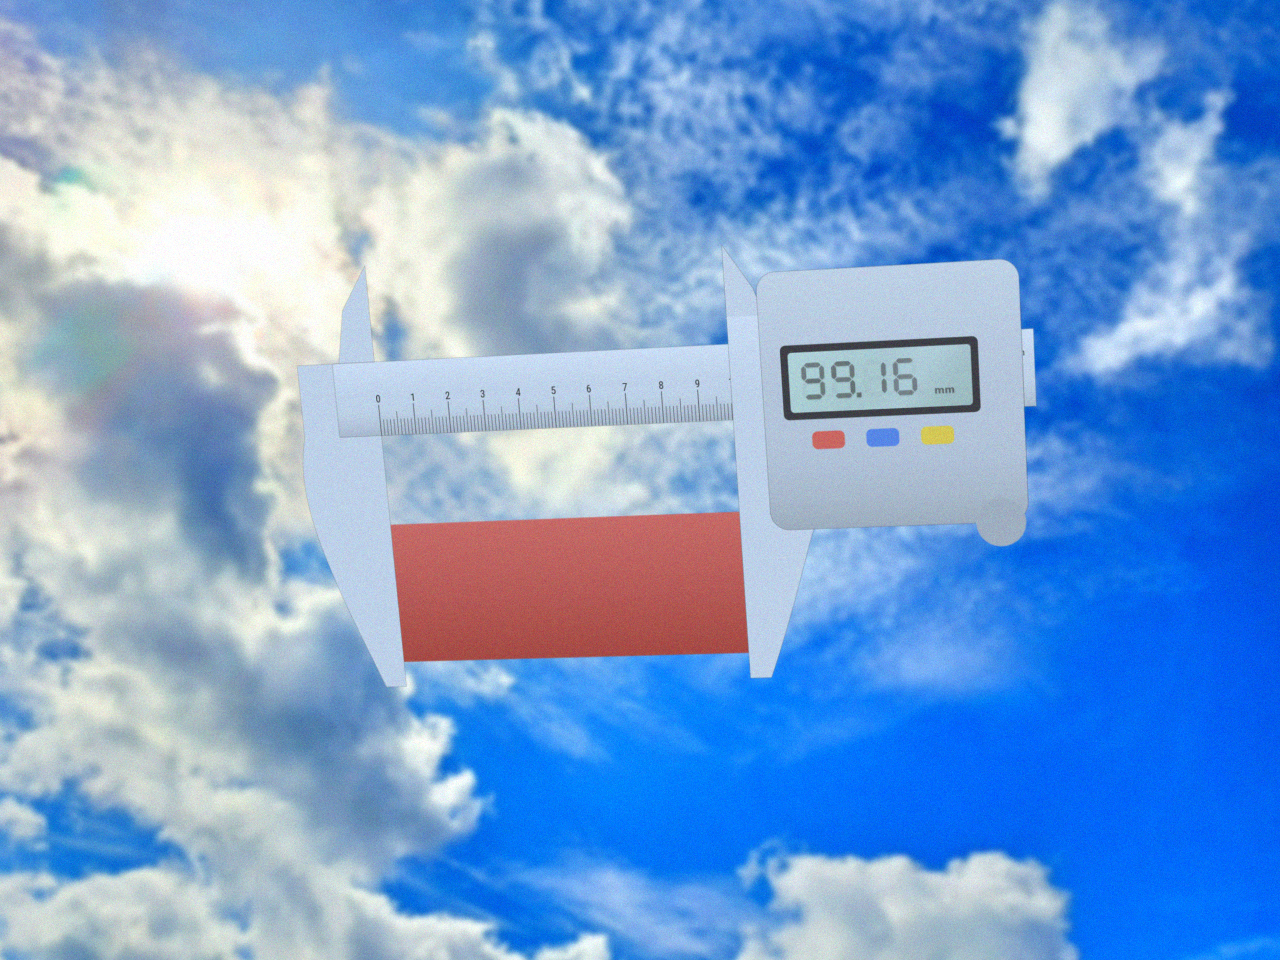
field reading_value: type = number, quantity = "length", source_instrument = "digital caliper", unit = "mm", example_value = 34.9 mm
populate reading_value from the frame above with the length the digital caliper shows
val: 99.16 mm
